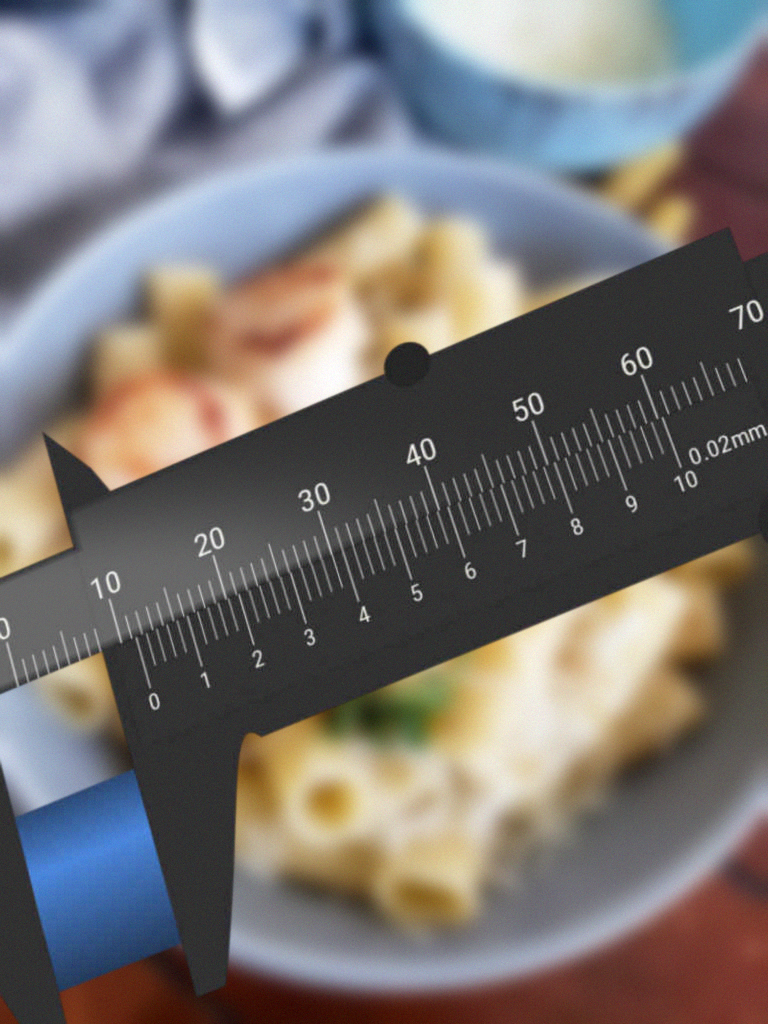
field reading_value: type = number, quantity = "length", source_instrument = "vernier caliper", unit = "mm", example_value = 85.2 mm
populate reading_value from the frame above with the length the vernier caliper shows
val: 11.4 mm
